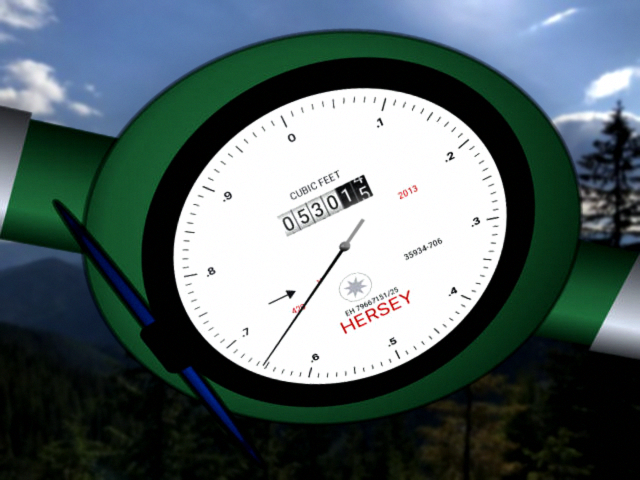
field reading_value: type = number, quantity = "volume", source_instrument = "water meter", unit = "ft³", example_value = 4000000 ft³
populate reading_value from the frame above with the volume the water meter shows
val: 53014.65 ft³
